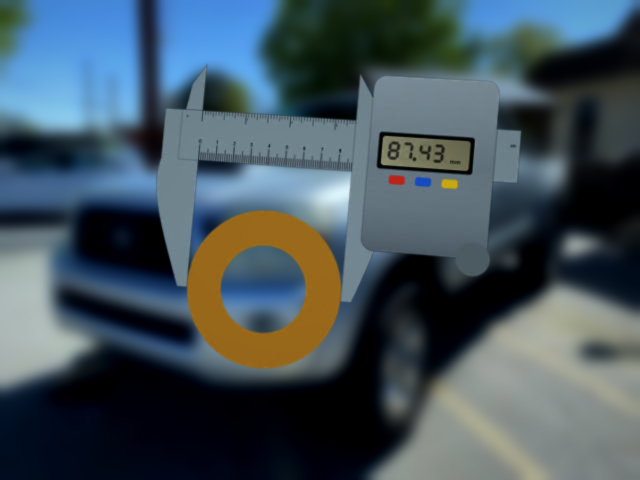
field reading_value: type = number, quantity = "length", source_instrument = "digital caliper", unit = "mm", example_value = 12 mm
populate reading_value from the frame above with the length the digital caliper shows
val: 87.43 mm
